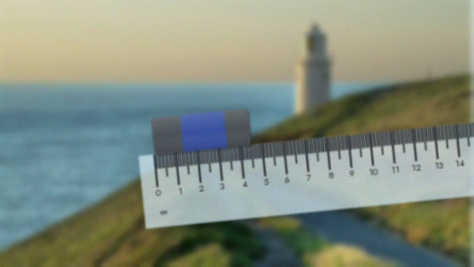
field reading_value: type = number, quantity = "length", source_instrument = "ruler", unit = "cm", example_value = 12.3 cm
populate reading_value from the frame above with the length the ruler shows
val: 4.5 cm
